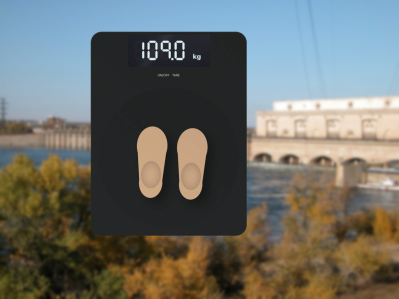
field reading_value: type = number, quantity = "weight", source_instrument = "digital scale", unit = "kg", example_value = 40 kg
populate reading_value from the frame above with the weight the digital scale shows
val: 109.0 kg
